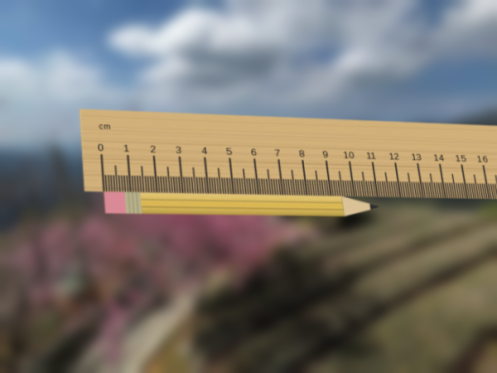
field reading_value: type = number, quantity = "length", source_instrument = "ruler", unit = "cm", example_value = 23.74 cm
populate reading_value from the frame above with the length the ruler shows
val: 11 cm
